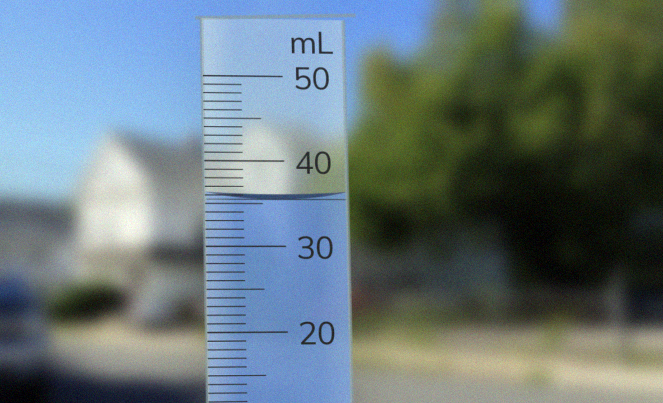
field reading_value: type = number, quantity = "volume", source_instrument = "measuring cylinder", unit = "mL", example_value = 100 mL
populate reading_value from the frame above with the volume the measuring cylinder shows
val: 35.5 mL
